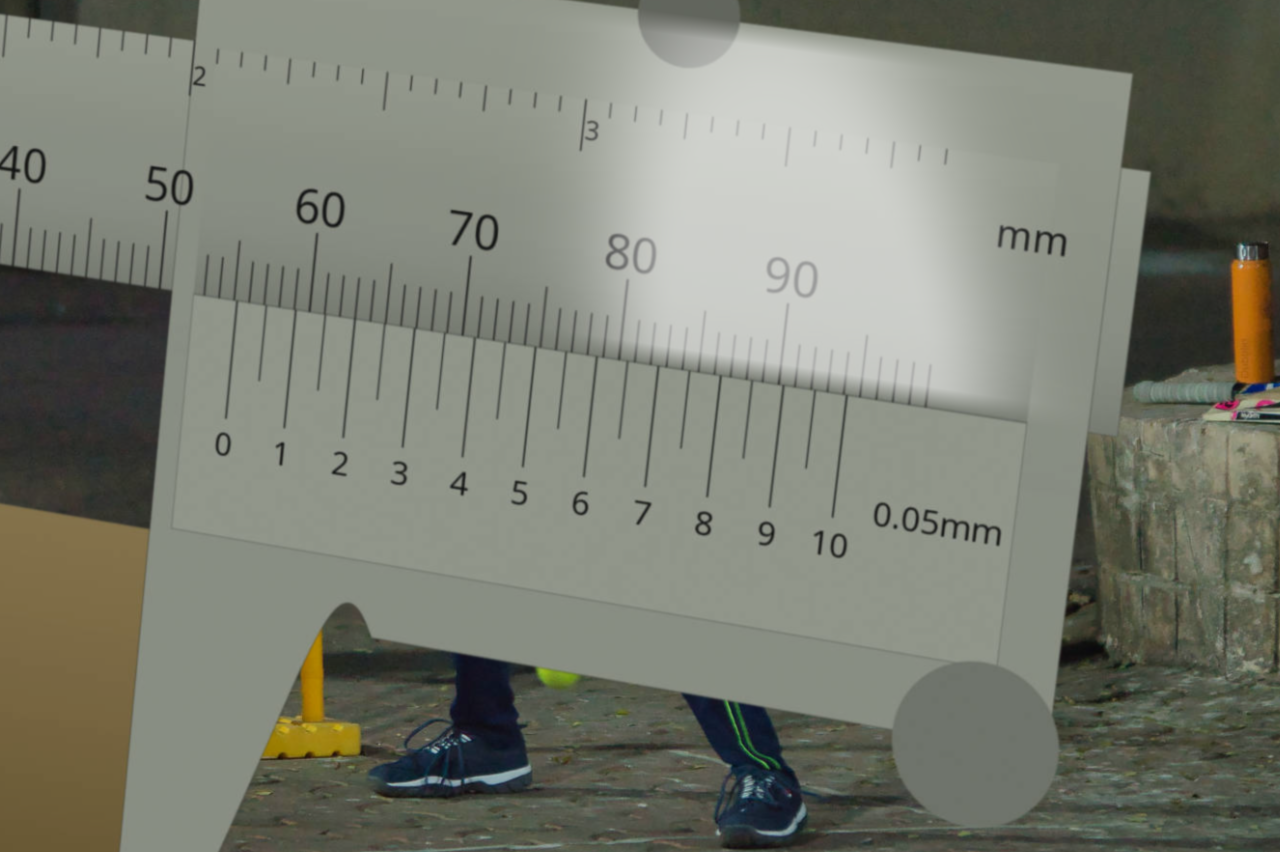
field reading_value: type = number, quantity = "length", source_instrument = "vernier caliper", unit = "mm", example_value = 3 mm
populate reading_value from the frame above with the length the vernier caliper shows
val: 55.2 mm
